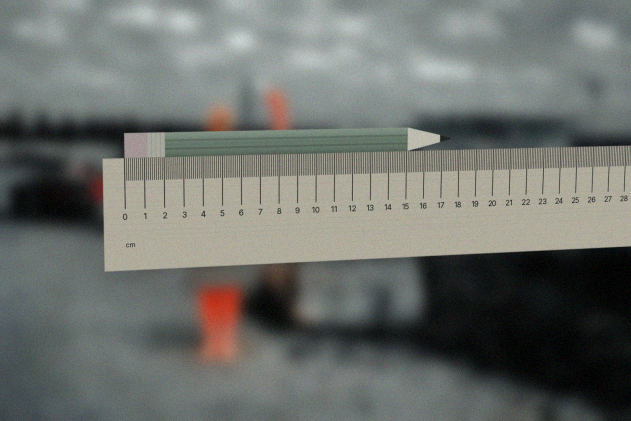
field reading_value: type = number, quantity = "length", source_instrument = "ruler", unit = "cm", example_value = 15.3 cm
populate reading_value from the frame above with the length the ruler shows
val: 17.5 cm
